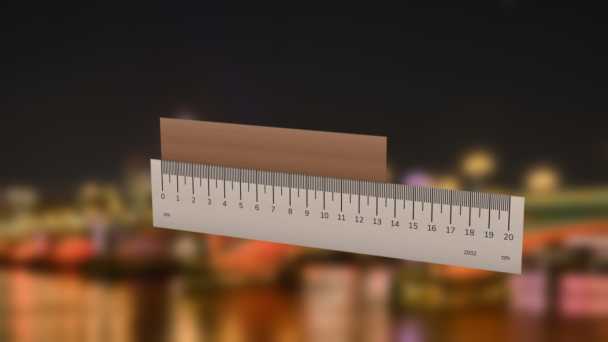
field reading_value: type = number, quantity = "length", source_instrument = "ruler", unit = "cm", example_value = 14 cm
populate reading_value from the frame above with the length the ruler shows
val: 13.5 cm
